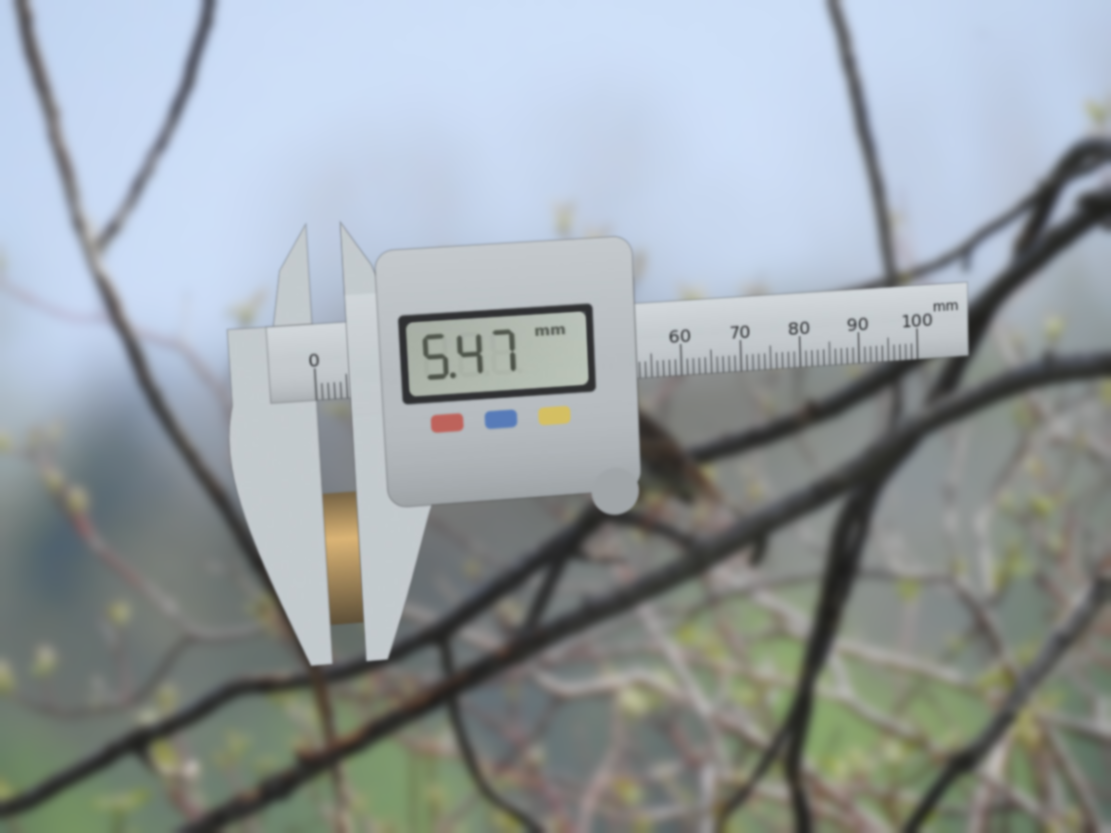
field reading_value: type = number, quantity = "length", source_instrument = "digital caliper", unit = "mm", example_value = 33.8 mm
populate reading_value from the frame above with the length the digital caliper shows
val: 5.47 mm
